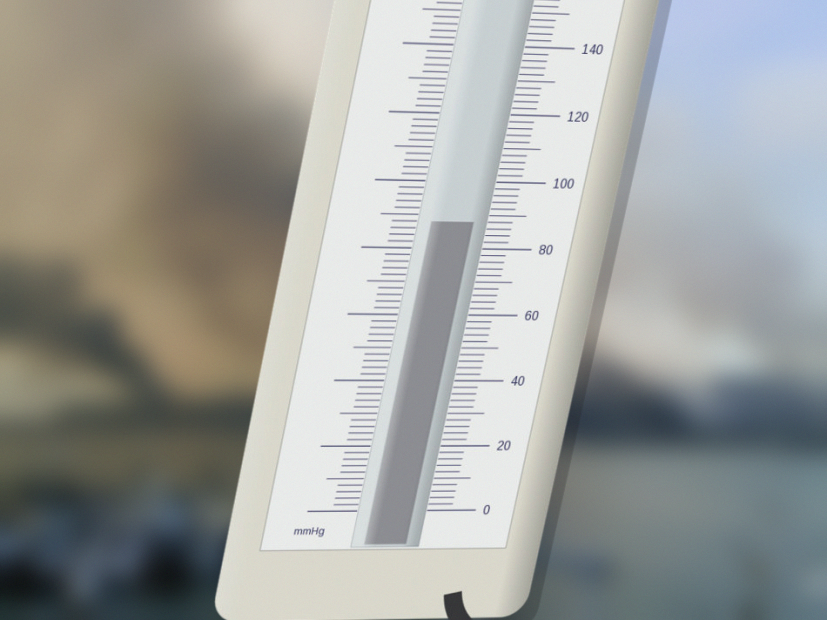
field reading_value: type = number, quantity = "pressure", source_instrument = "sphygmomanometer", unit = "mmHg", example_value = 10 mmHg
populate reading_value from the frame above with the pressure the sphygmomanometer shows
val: 88 mmHg
